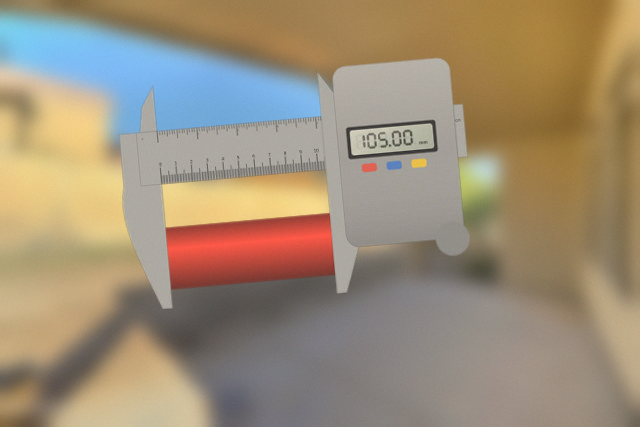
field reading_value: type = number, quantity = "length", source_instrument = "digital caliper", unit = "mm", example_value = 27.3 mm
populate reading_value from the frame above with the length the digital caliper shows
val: 105.00 mm
